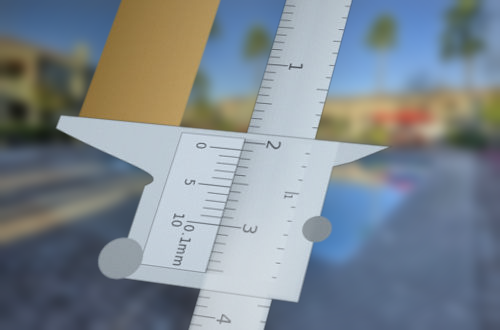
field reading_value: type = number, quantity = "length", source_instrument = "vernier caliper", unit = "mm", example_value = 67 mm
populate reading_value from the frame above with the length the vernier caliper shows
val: 21.0 mm
